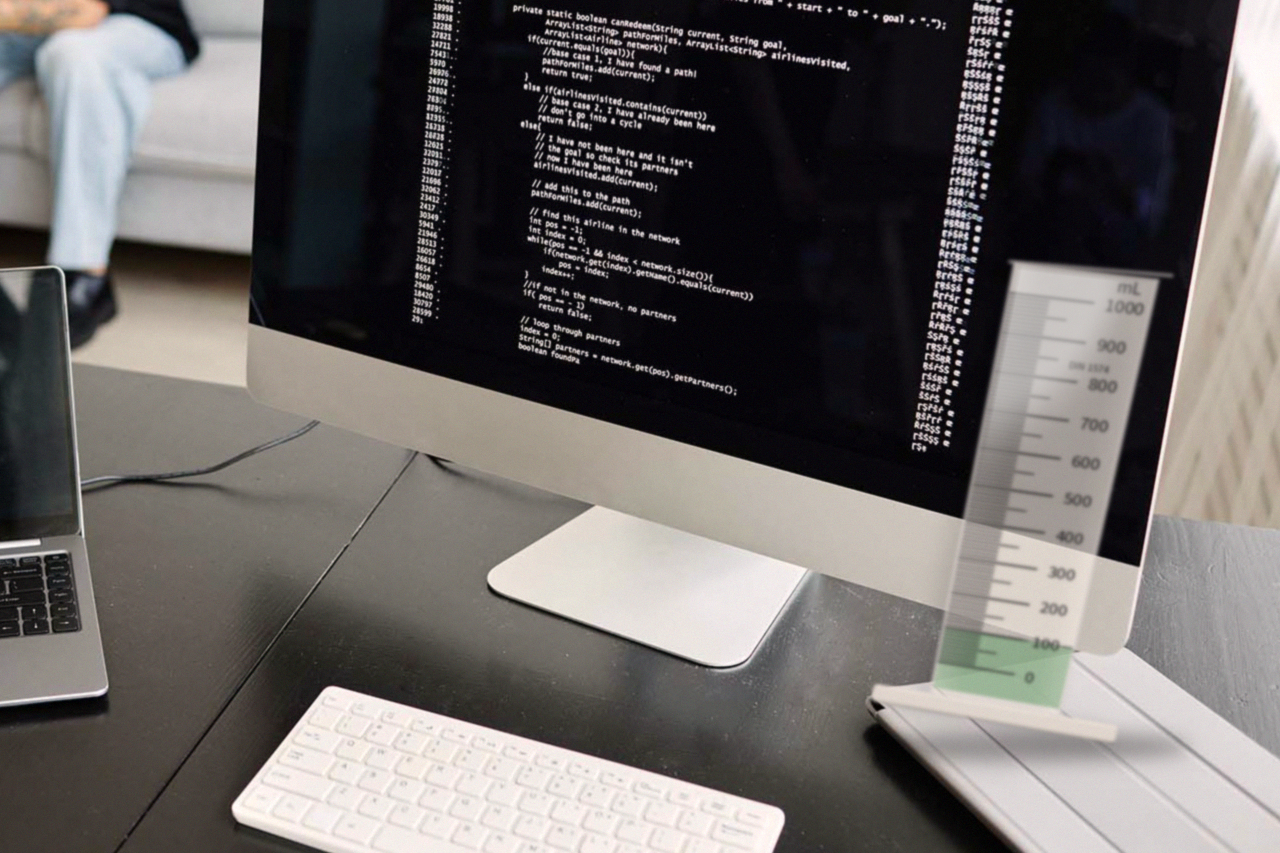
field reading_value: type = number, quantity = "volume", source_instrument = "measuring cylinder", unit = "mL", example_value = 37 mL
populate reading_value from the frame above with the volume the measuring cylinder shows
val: 100 mL
